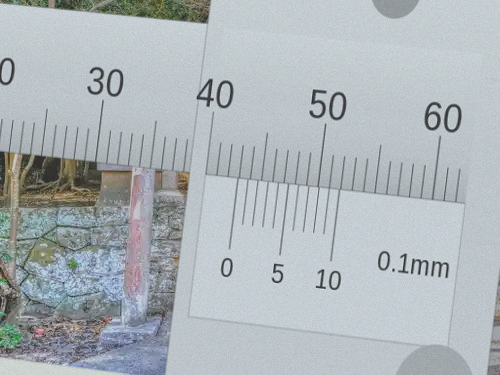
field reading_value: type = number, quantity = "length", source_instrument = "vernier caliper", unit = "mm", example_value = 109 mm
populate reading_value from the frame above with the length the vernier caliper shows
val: 42.9 mm
